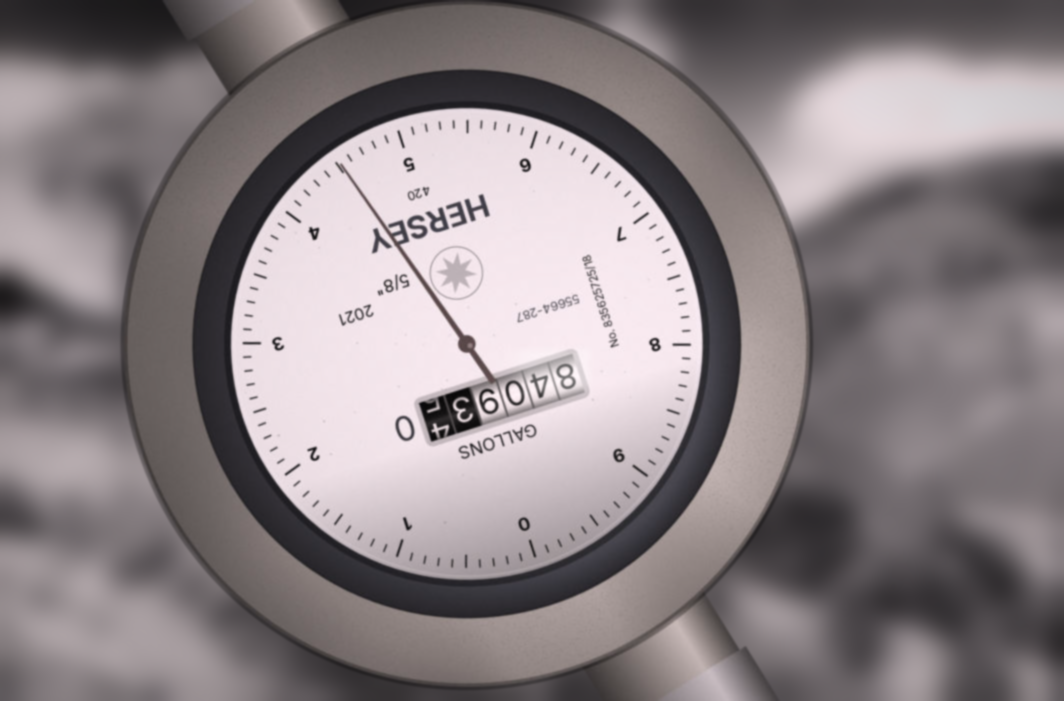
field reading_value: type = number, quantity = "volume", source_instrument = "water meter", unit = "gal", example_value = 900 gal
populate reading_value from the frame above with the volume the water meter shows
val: 8409344.5 gal
